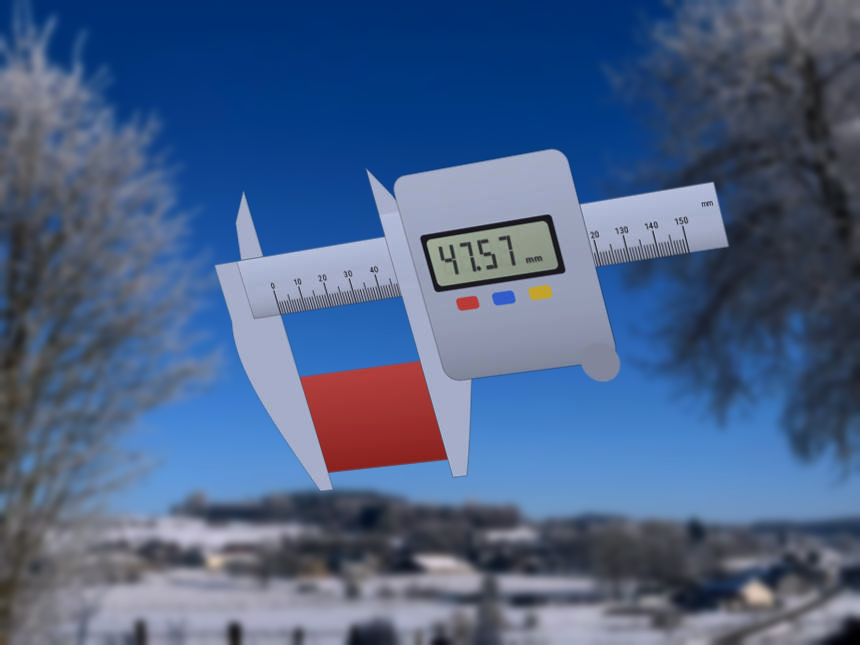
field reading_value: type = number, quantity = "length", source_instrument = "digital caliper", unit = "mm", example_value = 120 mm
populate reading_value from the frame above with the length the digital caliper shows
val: 47.57 mm
